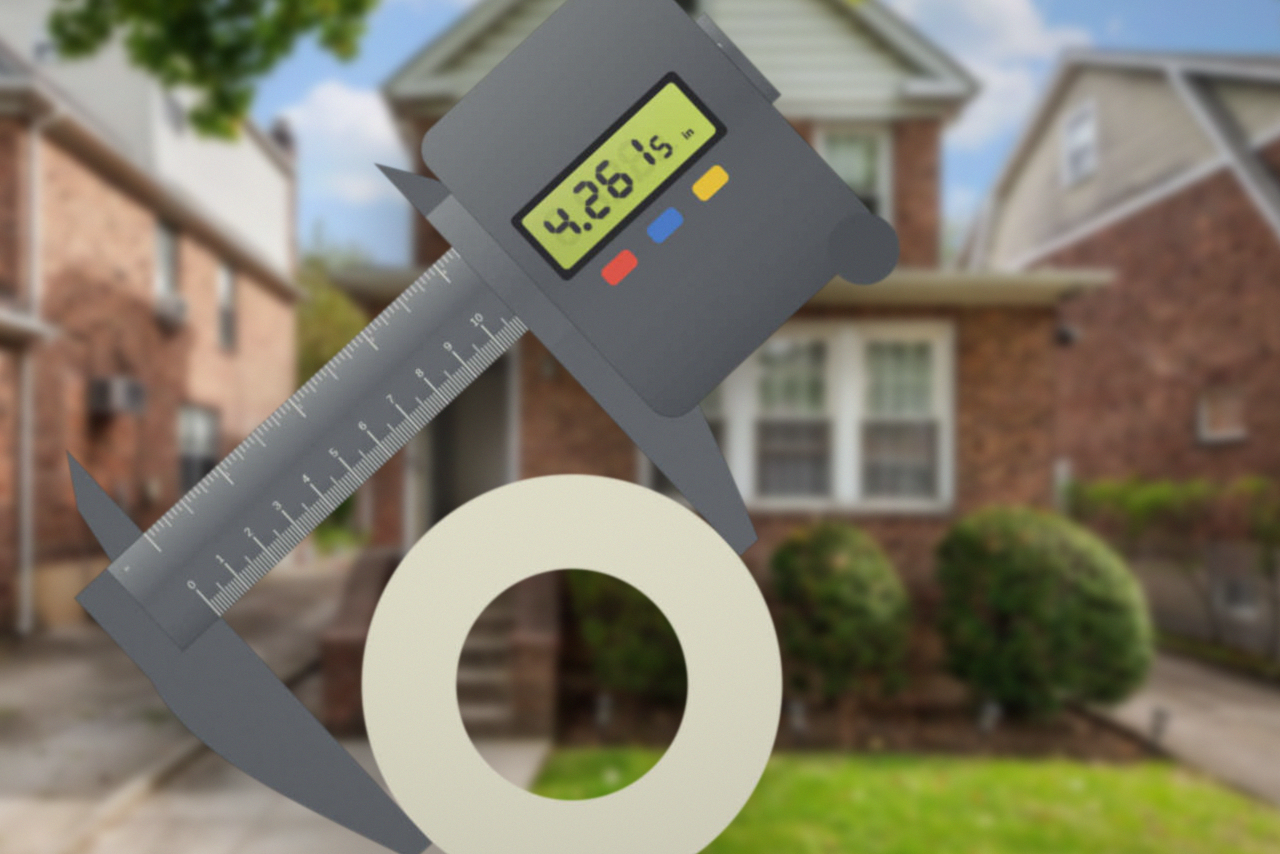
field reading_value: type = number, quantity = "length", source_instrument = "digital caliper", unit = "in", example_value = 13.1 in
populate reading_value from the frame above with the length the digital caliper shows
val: 4.2615 in
